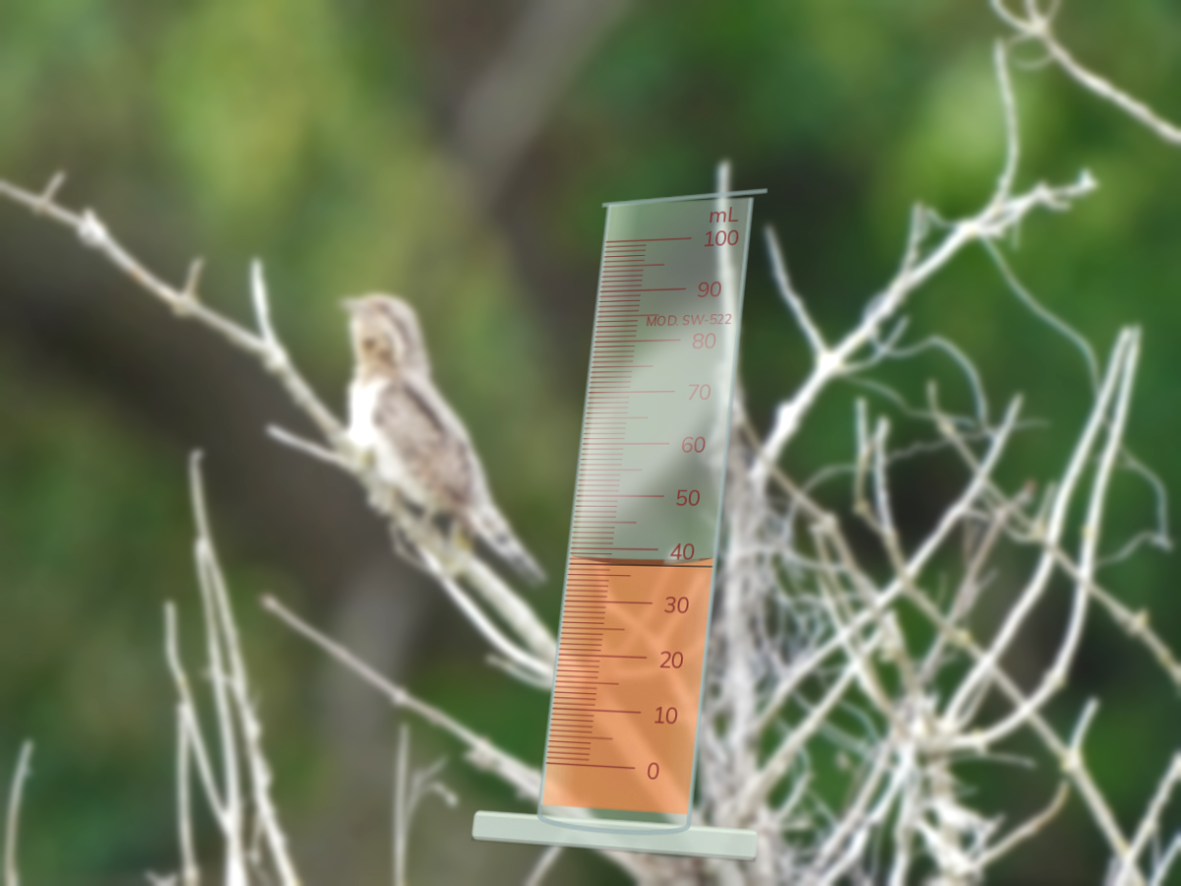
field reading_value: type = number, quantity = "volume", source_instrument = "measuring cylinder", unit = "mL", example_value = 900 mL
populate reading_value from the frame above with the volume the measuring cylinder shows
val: 37 mL
